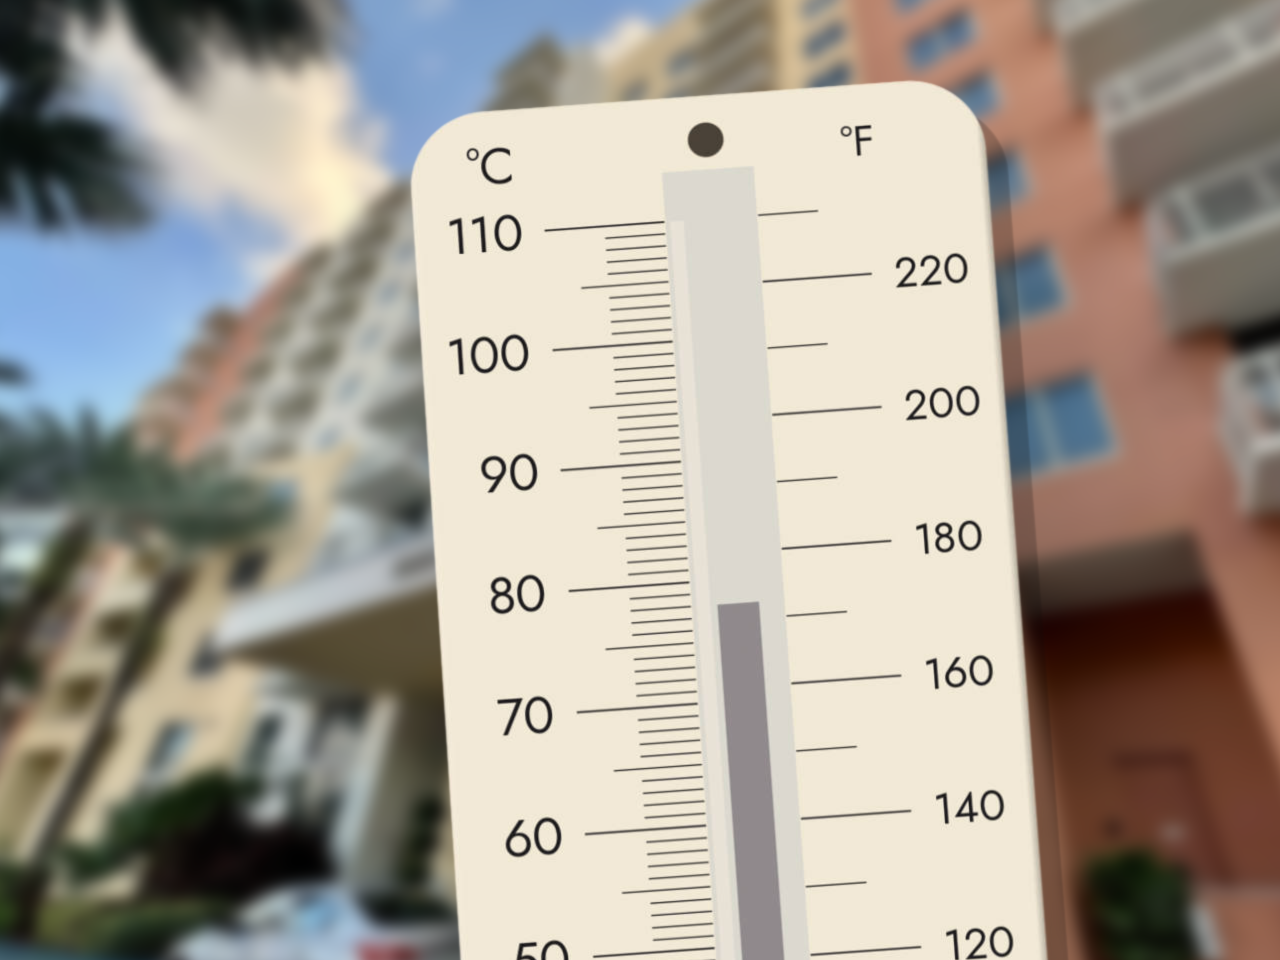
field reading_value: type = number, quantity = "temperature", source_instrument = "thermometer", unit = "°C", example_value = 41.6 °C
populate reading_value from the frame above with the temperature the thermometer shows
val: 78 °C
